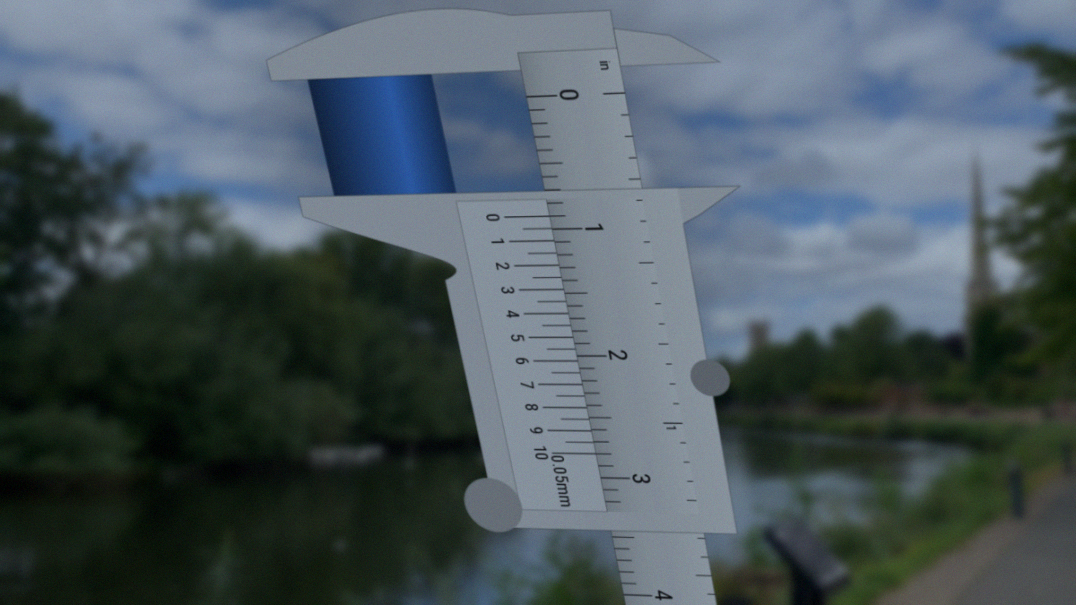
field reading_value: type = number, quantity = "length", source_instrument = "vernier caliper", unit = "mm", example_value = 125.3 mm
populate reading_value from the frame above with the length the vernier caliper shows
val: 9.0 mm
